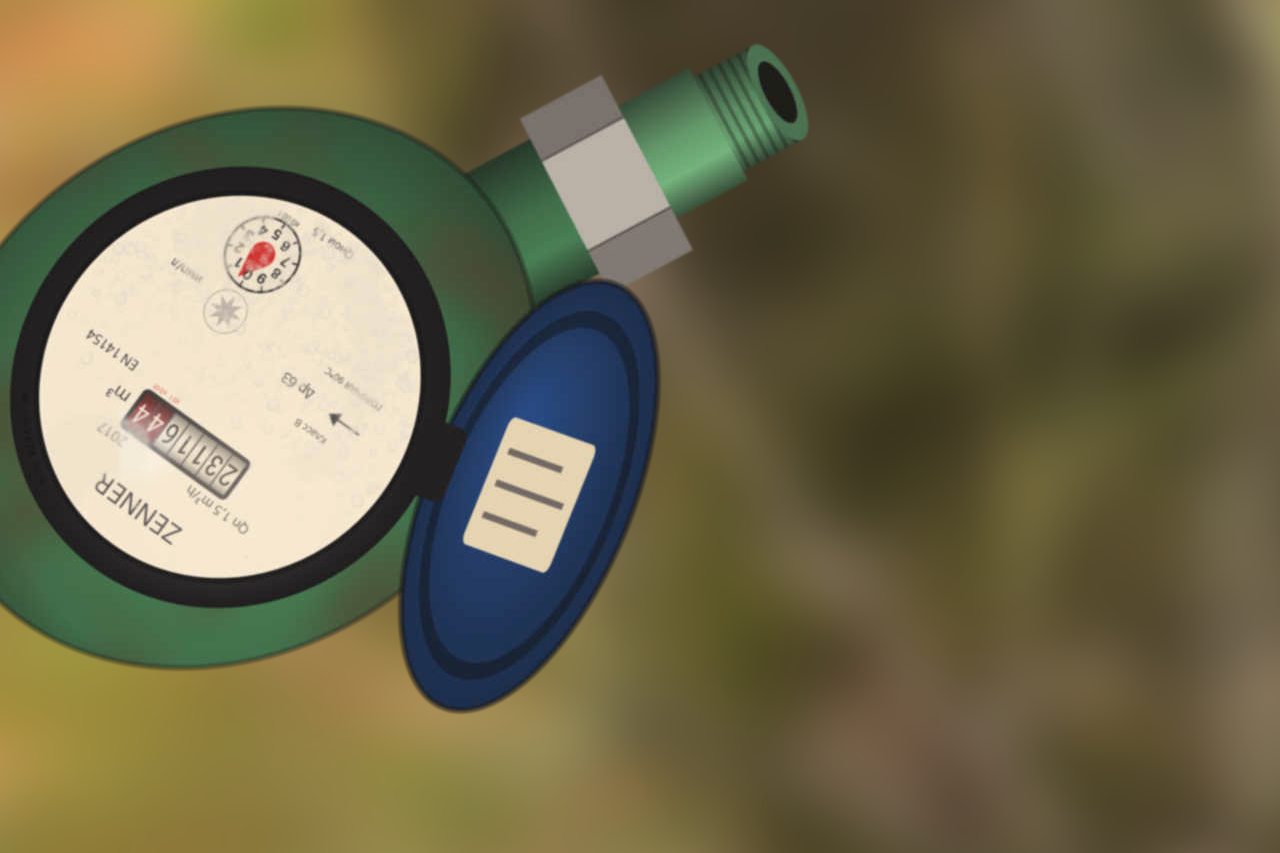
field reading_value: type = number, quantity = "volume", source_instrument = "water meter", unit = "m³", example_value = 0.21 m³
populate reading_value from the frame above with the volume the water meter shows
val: 23116.440 m³
